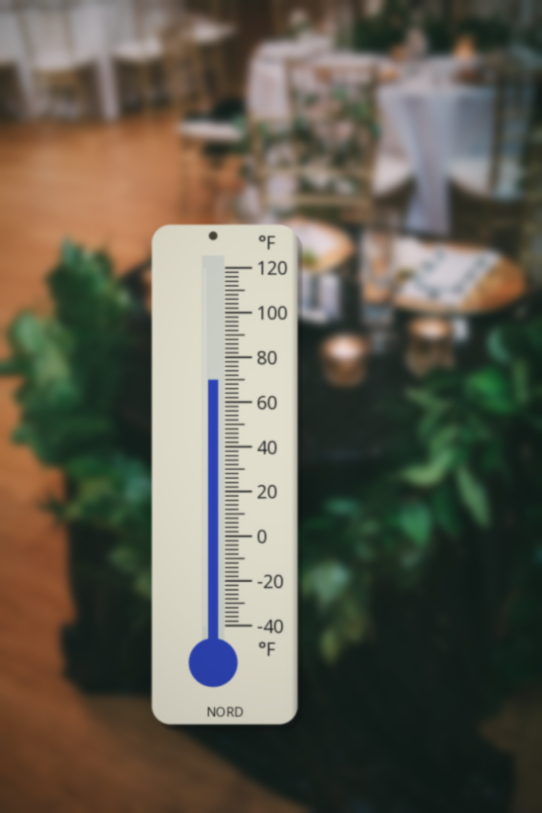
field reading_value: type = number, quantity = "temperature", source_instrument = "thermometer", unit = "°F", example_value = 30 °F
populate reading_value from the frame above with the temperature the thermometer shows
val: 70 °F
